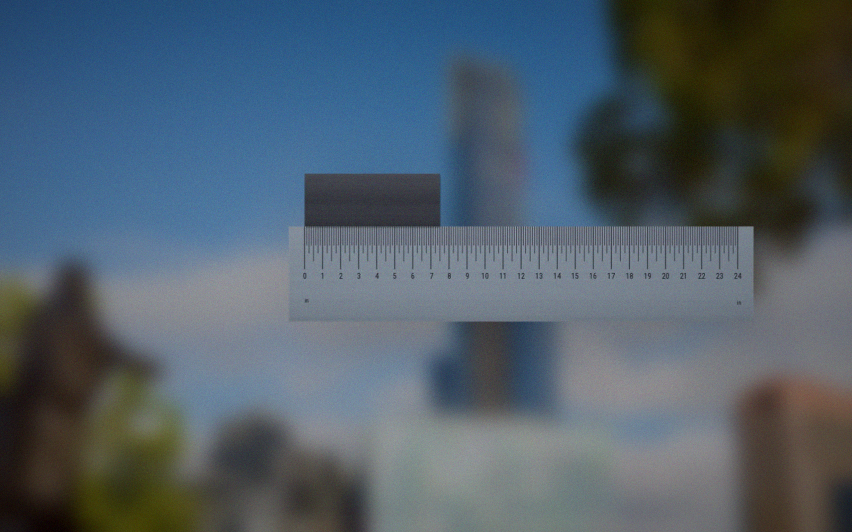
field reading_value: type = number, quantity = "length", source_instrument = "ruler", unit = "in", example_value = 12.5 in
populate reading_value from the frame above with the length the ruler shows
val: 7.5 in
